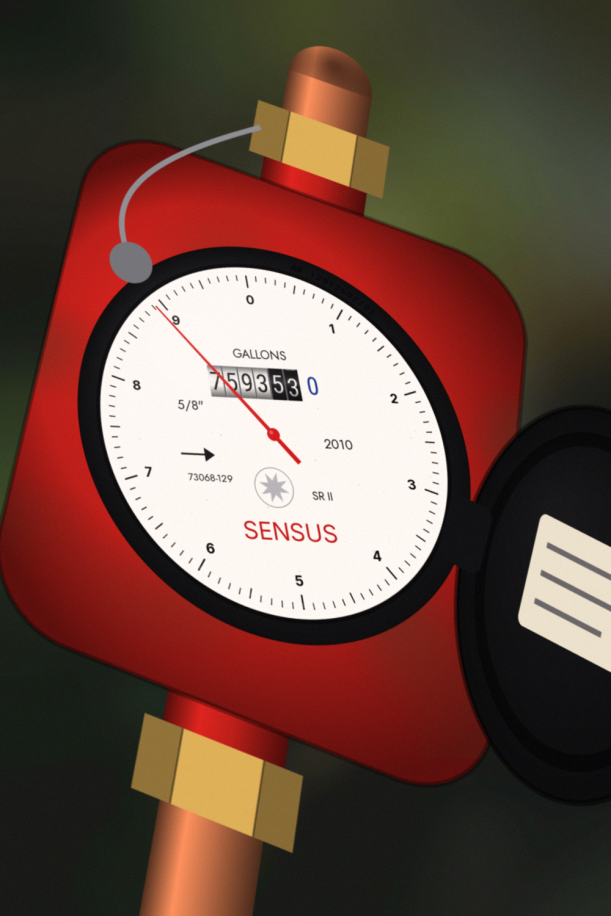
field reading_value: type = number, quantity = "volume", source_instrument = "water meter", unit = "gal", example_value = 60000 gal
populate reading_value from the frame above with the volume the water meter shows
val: 7593528.9 gal
